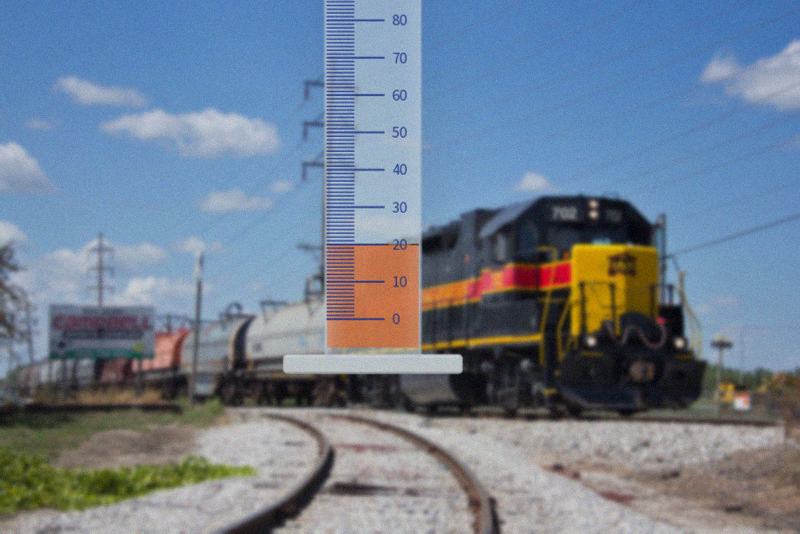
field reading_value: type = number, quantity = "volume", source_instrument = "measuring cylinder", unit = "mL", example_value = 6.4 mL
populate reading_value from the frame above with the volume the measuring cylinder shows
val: 20 mL
